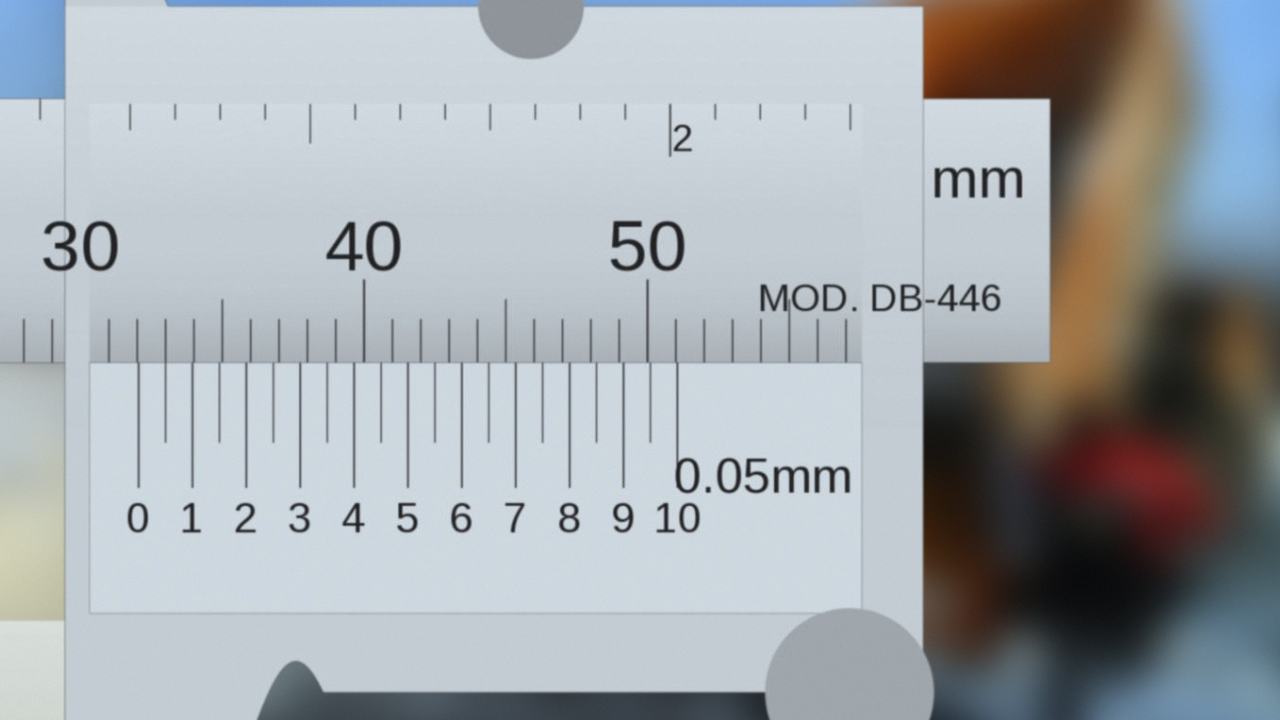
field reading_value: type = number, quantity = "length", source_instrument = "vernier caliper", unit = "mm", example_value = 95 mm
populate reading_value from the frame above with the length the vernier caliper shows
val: 32.05 mm
